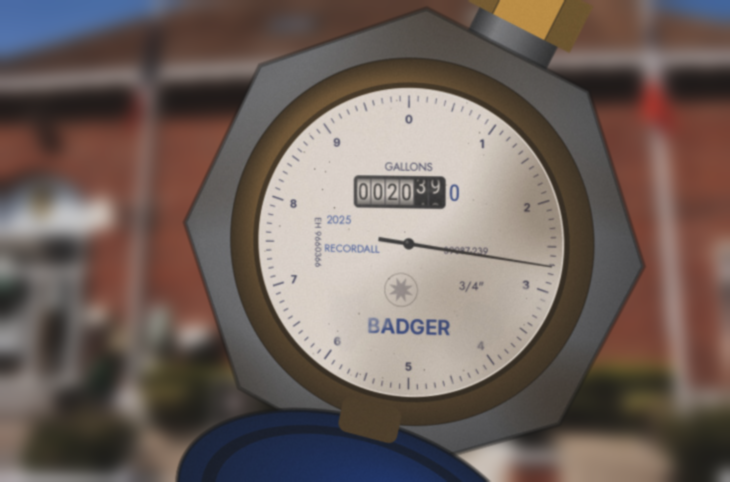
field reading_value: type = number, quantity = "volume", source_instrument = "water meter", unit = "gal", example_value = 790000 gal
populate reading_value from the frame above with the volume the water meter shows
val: 20392.7 gal
